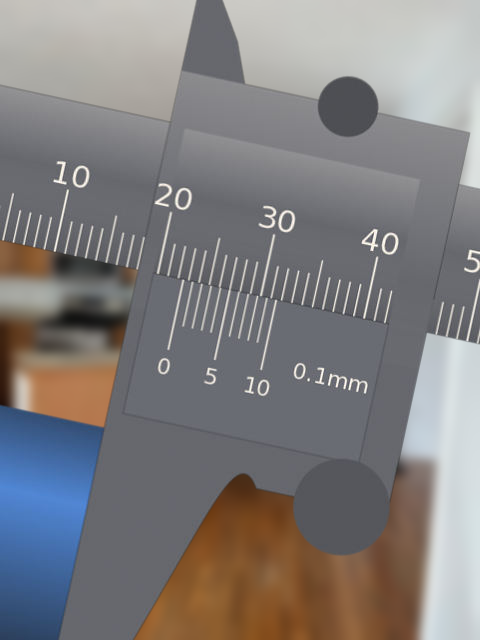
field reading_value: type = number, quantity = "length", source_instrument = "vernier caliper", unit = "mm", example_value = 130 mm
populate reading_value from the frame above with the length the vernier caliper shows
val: 22.5 mm
